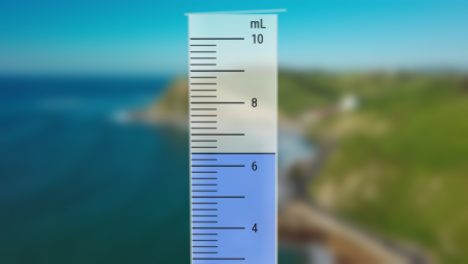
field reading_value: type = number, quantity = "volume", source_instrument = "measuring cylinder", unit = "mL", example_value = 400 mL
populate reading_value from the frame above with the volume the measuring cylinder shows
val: 6.4 mL
